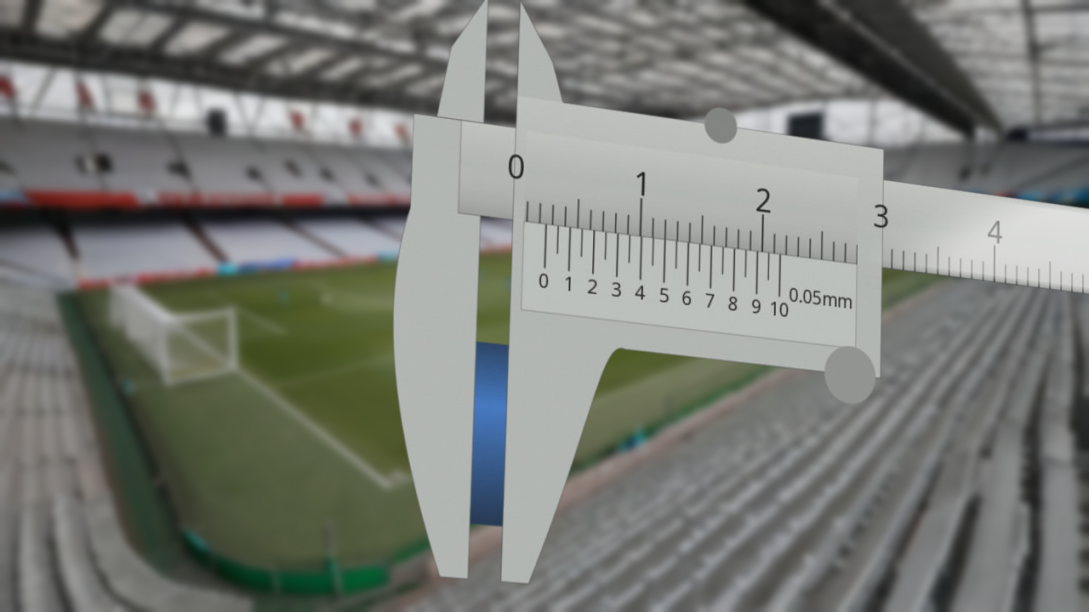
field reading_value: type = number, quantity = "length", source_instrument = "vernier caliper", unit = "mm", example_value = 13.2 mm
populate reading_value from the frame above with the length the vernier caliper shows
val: 2.5 mm
